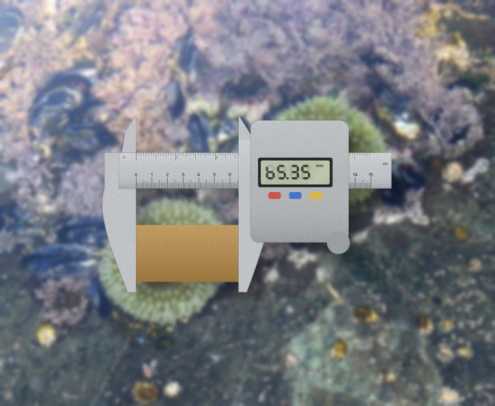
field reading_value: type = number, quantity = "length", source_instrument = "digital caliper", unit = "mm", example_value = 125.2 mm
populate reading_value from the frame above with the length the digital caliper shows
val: 65.35 mm
